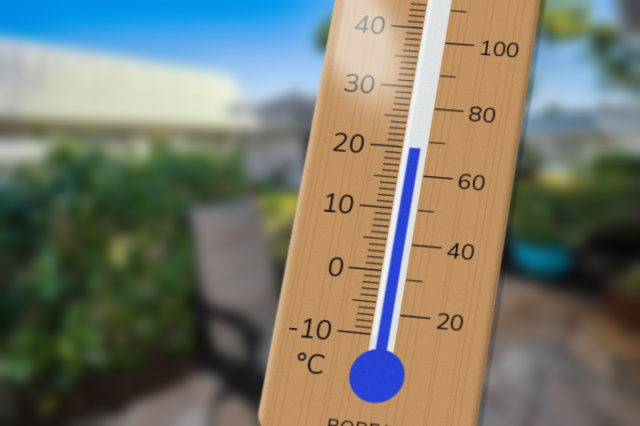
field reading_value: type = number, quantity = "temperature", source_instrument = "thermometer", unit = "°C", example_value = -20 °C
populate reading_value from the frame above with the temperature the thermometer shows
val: 20 °C
